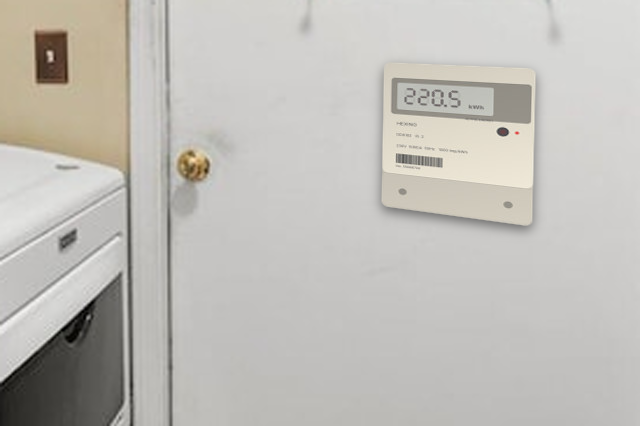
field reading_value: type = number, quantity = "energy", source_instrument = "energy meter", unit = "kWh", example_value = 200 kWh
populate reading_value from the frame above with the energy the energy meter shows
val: 220.5 kWh
